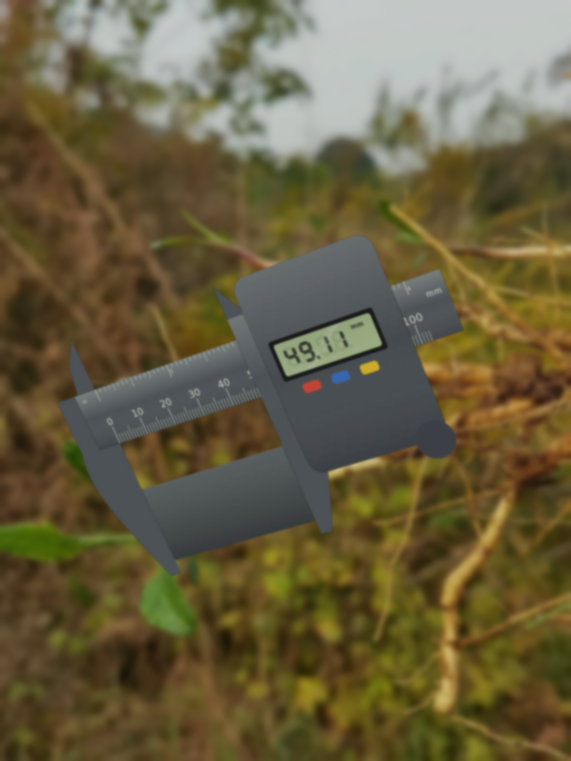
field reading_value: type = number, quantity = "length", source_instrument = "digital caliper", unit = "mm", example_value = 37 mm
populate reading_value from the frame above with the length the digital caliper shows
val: 49.11 mm
